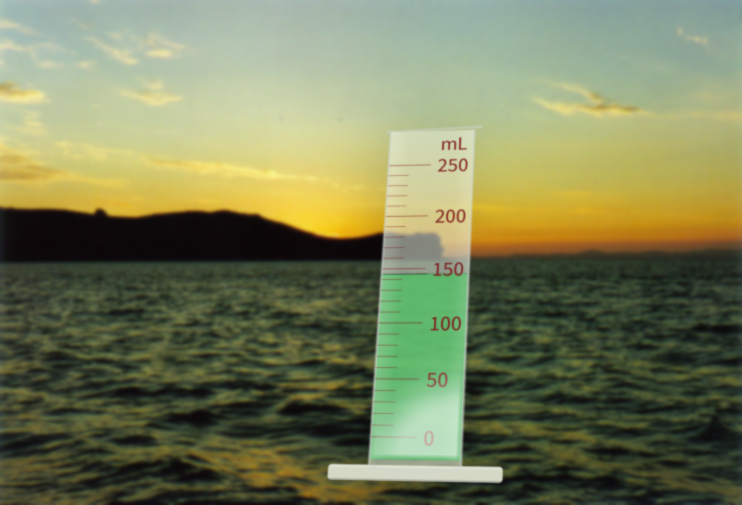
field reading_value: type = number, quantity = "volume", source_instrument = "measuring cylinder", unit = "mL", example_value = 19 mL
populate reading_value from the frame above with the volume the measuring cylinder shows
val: 145 mL
